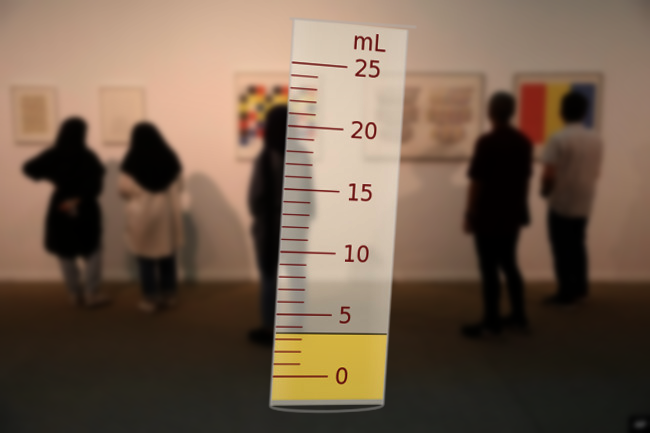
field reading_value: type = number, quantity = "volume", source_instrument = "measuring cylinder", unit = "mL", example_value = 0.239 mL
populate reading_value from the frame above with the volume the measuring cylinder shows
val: 3.5 mL
